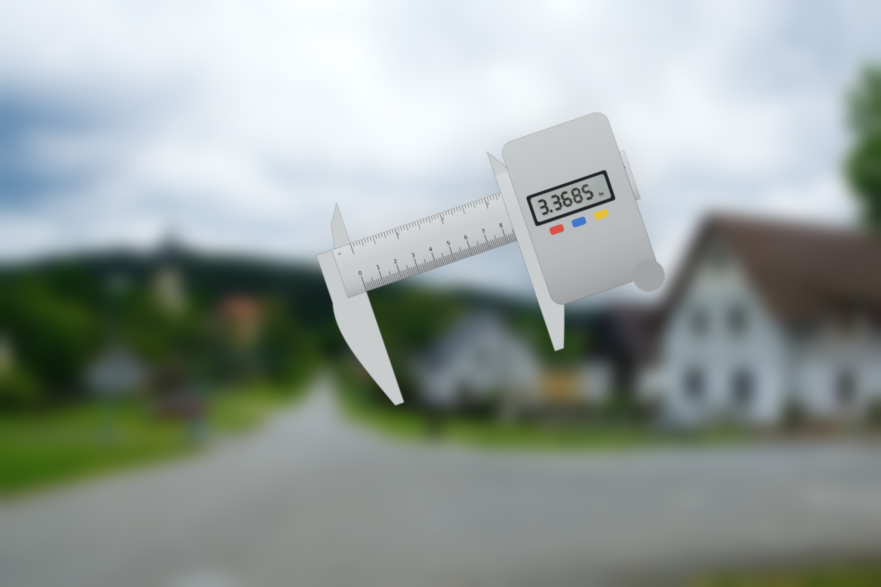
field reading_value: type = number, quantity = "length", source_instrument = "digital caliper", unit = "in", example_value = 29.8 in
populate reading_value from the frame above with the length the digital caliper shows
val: 3.3685 in
